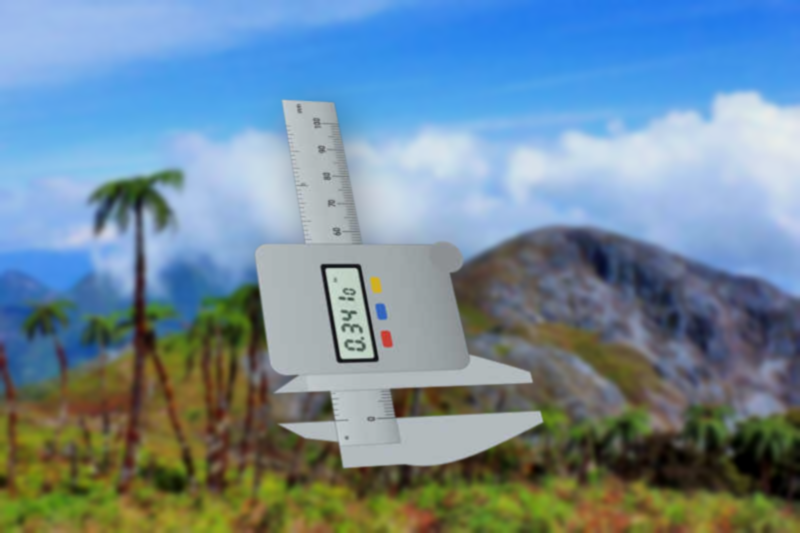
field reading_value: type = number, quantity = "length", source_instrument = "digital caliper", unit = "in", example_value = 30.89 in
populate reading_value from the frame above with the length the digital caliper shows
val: 0.3410 in
